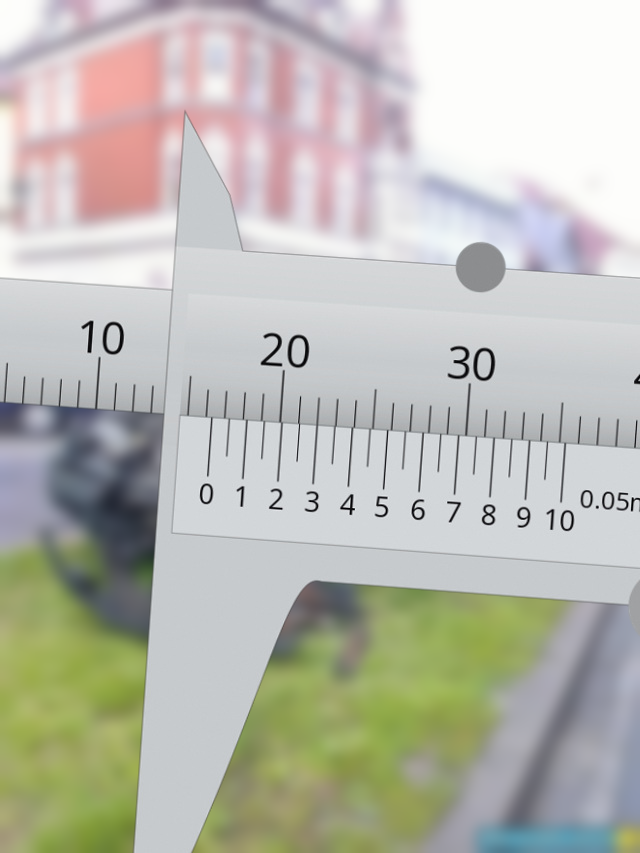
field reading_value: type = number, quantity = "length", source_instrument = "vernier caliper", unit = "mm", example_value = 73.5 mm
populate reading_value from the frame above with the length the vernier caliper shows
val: 16.3 mm
